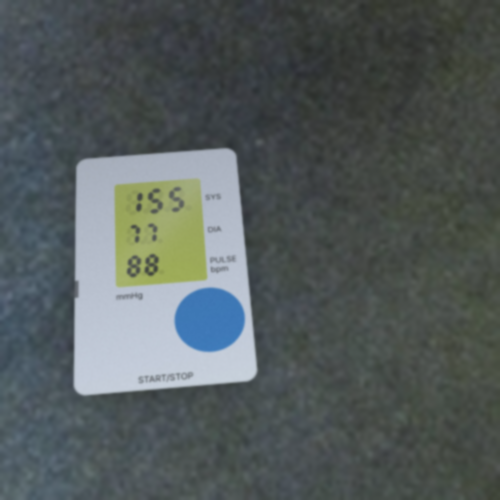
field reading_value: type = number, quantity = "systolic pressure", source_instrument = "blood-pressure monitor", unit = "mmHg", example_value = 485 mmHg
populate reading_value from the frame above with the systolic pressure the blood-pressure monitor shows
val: 155 mmHg
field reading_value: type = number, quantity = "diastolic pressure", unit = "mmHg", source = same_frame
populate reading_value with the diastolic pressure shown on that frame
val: 77 mmHg
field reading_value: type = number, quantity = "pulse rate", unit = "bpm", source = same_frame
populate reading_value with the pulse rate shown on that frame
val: 88 bpm
